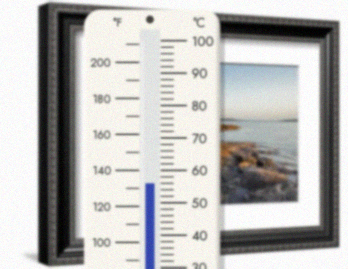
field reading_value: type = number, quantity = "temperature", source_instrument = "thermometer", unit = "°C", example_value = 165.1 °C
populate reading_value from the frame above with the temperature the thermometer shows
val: 56 °C
